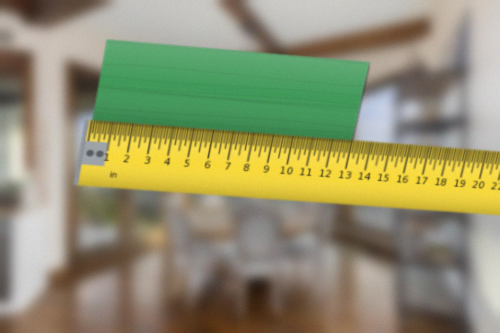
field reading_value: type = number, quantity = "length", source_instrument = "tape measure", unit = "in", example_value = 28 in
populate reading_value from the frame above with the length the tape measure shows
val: 13 in
